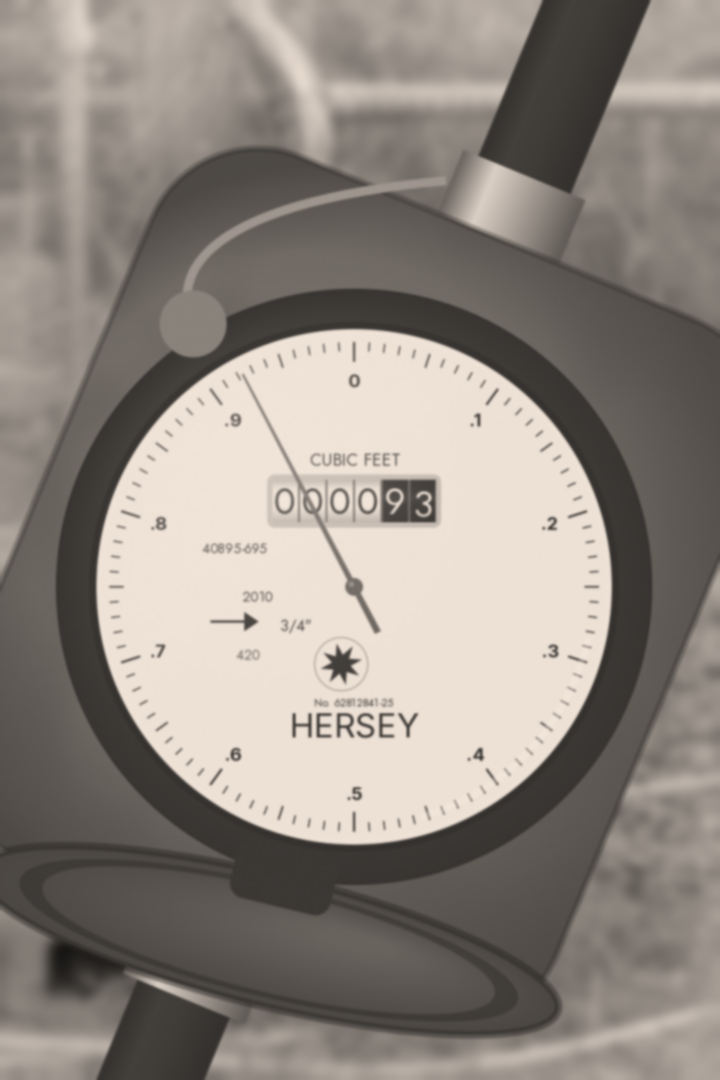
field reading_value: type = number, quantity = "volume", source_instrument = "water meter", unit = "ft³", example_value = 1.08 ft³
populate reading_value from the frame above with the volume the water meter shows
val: 92.92 ft³
